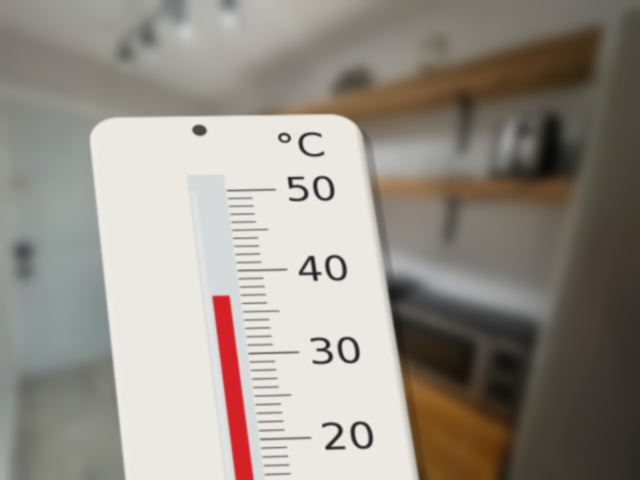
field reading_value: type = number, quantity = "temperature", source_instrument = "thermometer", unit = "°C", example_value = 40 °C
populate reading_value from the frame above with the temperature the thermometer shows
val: 37 °C
